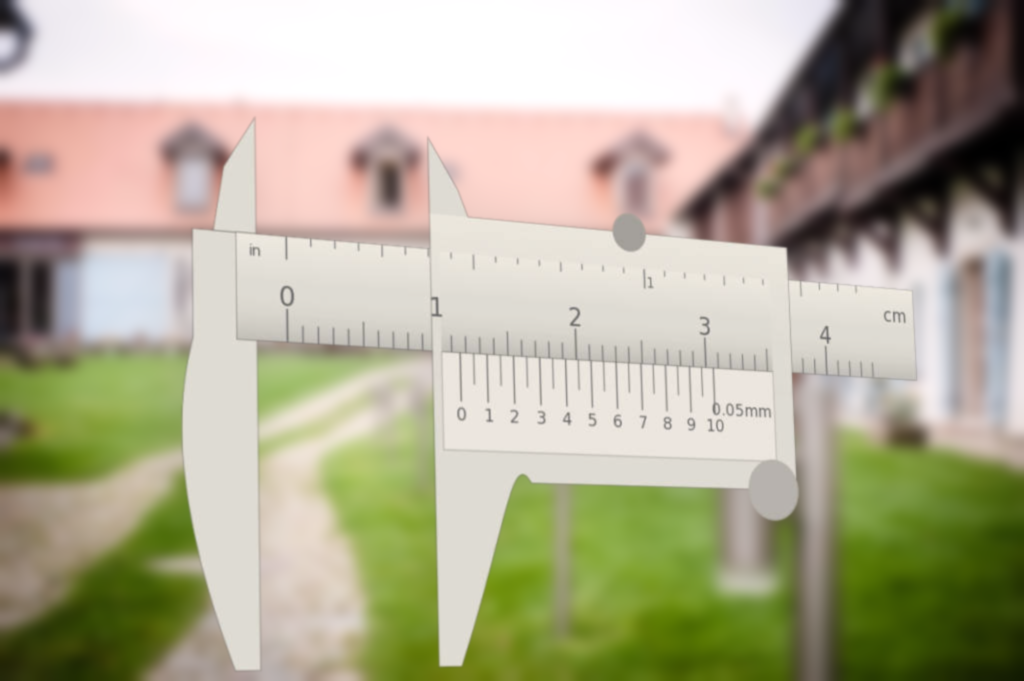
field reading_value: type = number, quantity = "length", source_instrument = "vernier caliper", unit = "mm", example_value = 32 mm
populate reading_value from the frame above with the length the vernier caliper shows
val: 11.6 mm
